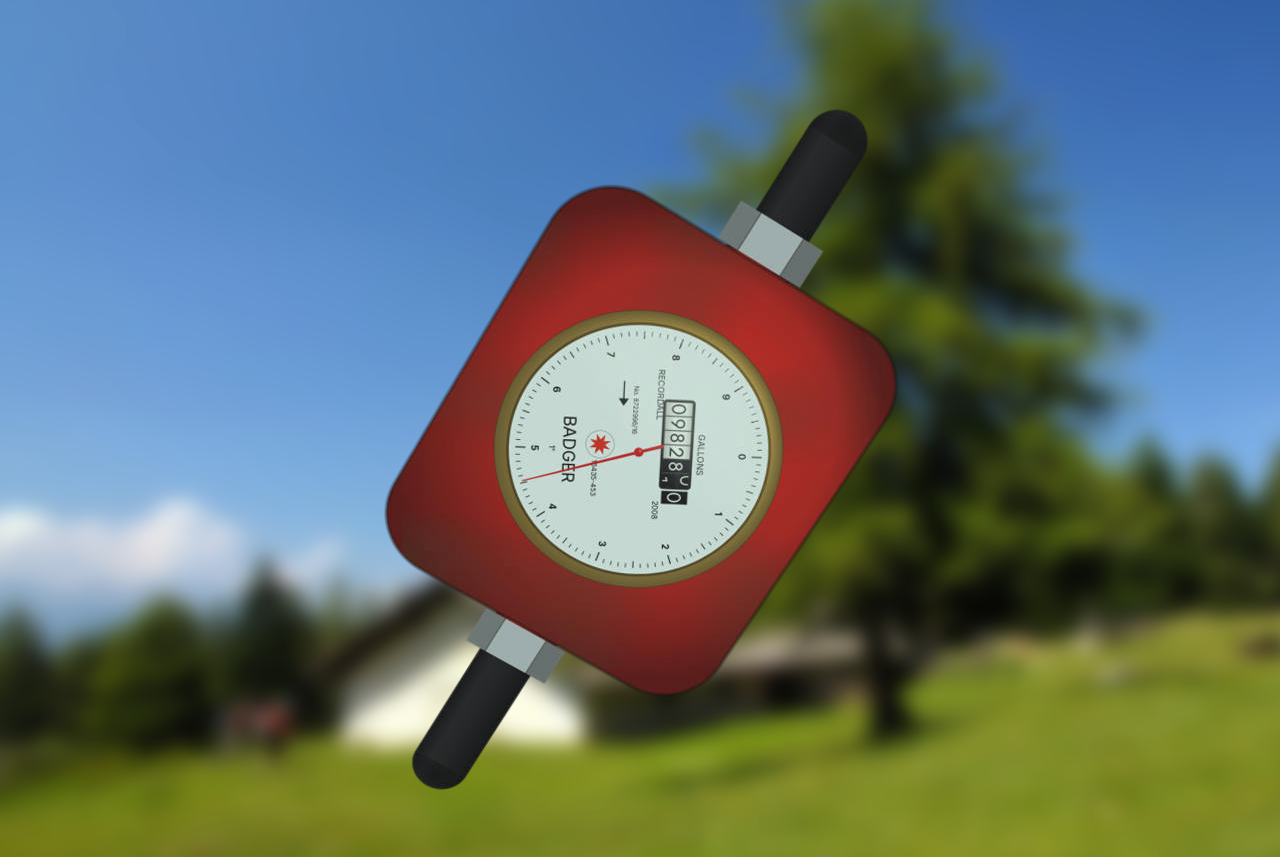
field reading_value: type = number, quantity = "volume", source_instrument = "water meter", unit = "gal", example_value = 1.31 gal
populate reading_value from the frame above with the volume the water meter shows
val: 982804.5 gal
